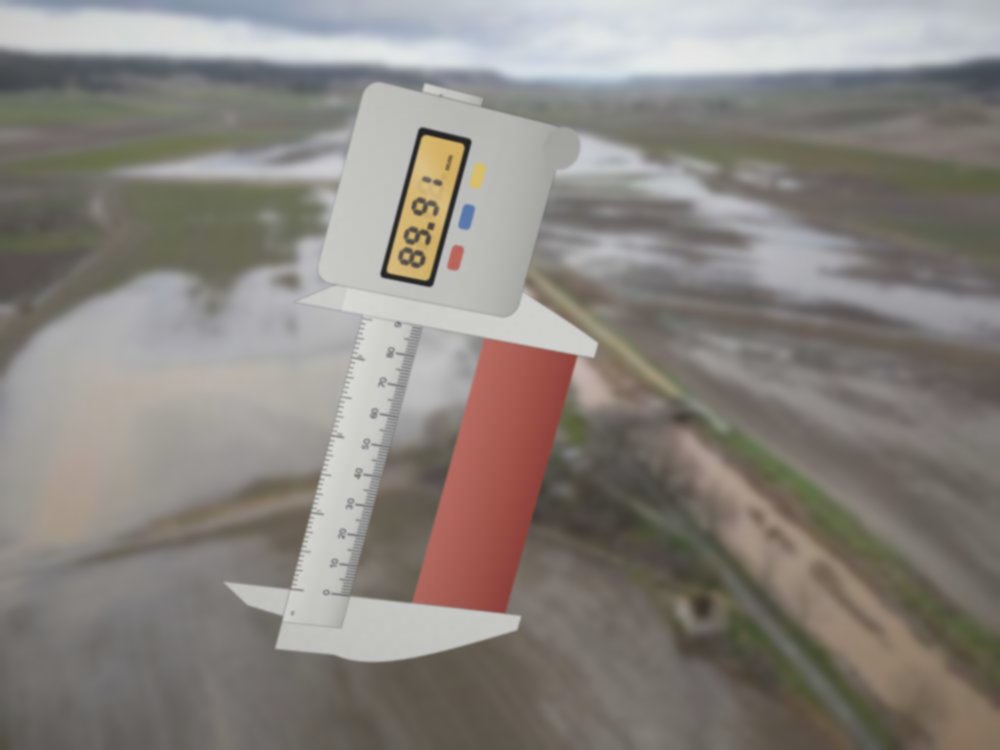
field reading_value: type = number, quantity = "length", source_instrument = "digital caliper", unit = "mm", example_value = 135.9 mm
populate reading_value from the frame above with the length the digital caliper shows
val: 89.91 mm
